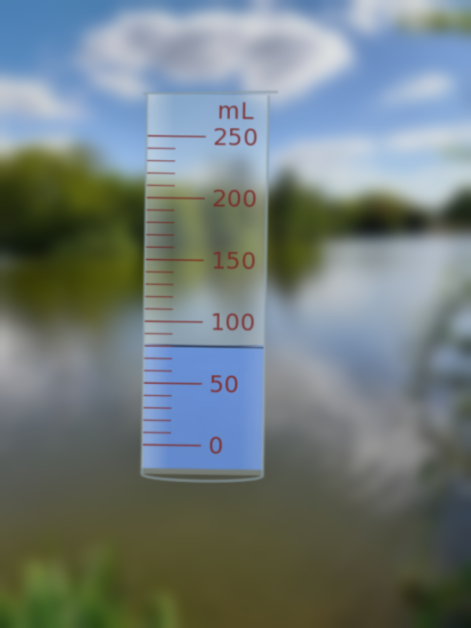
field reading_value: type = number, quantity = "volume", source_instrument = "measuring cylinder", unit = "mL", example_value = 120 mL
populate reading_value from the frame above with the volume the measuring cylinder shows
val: 80 mL
